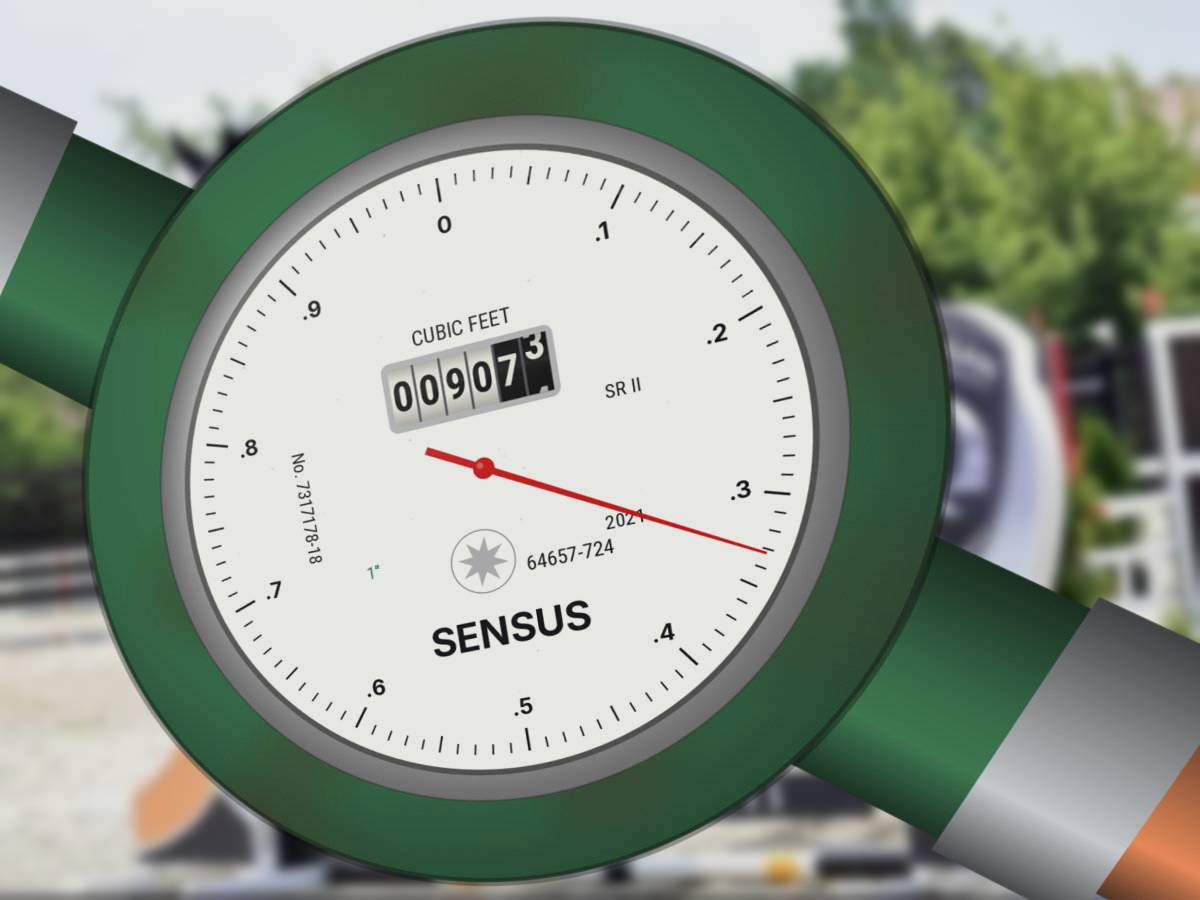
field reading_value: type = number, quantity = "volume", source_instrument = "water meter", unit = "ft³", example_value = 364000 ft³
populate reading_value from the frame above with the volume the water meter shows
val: 9073.33 ft³
